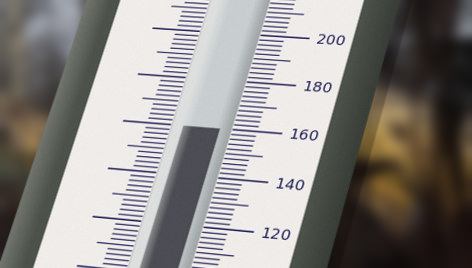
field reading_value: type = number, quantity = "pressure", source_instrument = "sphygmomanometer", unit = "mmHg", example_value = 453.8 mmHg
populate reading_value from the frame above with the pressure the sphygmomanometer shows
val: 160 mmHg
